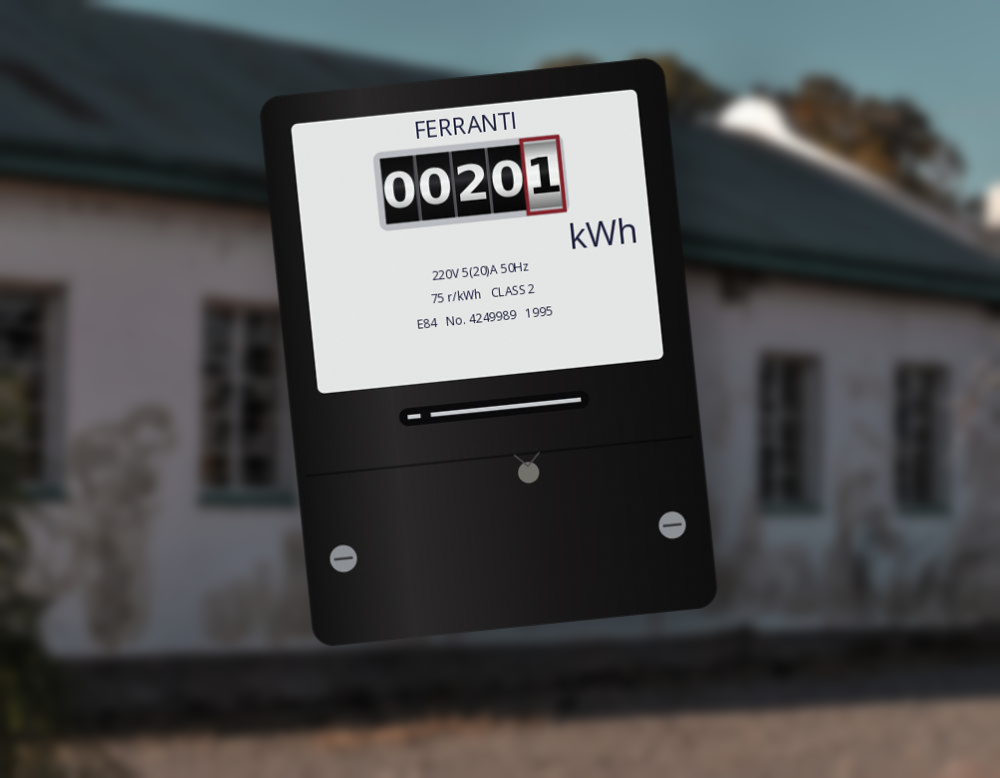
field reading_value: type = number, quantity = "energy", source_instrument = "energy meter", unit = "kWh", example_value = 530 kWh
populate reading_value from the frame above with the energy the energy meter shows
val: 20.1 kWh
